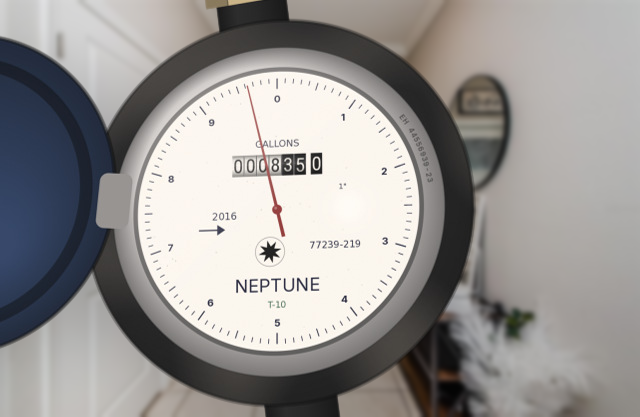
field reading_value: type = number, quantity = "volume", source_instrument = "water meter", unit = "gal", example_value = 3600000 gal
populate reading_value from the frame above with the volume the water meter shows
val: 8349.6 gal
